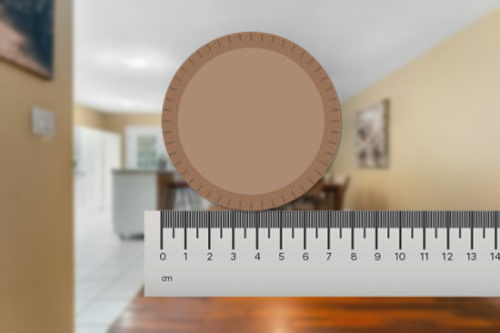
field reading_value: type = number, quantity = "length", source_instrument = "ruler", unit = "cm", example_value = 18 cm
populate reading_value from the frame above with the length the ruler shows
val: 7.5 cm
